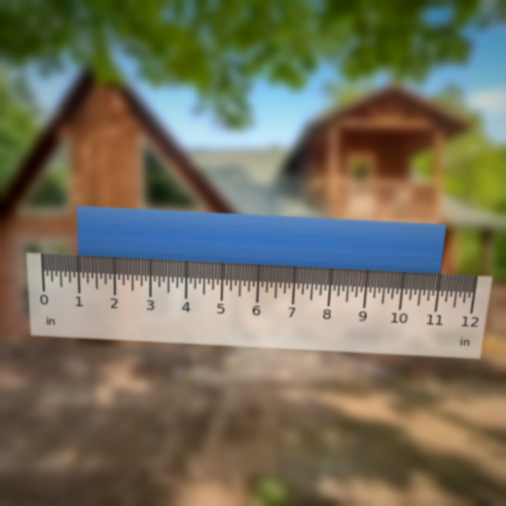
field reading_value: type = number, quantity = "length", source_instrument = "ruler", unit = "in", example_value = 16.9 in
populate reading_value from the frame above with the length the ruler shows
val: 10 in
